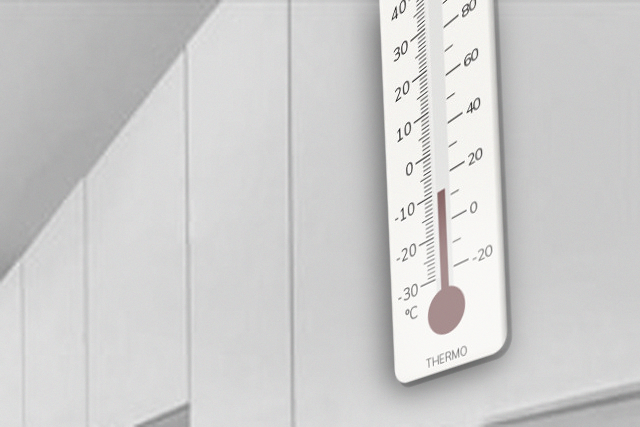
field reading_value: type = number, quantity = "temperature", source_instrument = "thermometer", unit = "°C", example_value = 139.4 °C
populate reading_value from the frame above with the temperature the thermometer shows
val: -10 °C
